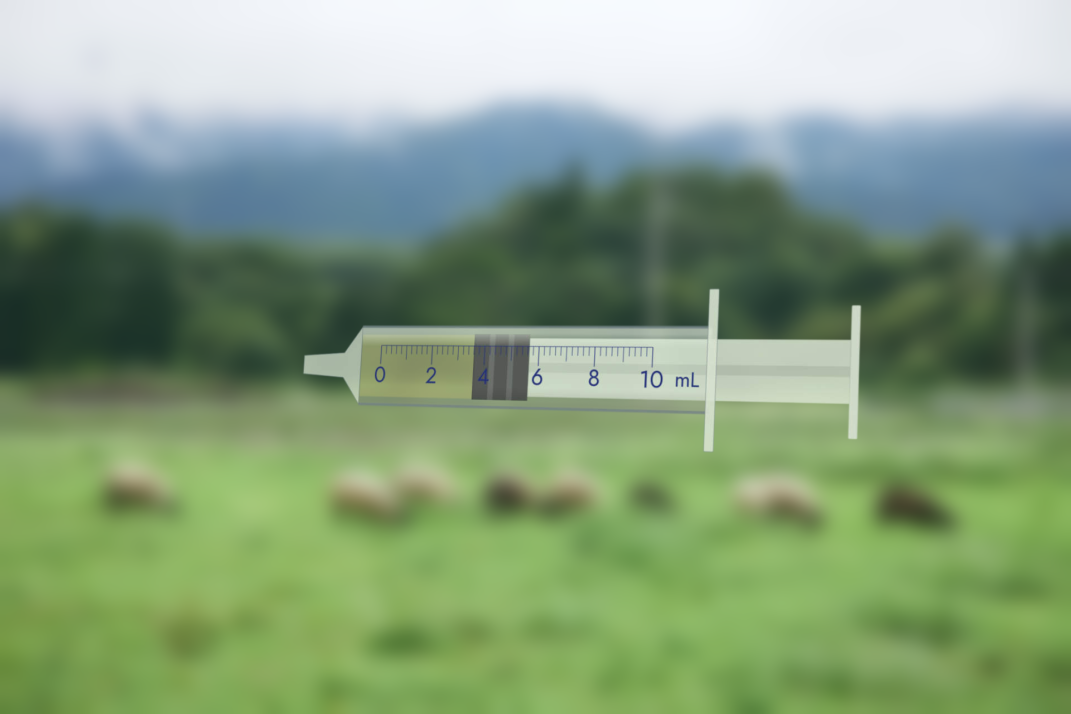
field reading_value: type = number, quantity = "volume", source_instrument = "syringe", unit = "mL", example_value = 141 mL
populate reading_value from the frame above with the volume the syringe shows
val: 3.6 mL
